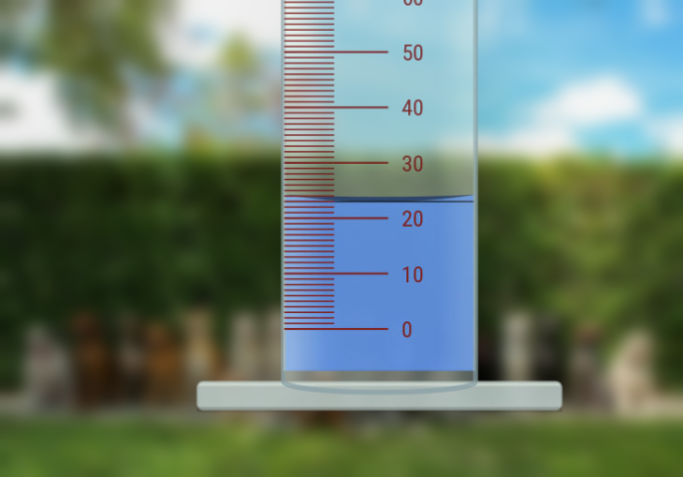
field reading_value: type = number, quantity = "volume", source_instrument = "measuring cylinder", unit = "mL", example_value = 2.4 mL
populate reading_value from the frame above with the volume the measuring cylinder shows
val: 23 mL
